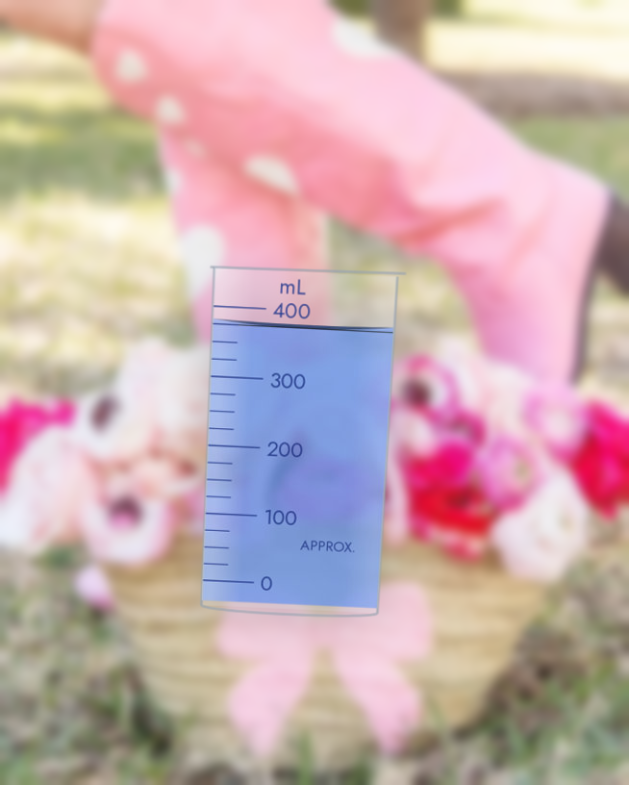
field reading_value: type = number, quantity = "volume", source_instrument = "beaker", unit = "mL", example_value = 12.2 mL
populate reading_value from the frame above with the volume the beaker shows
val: 375 mL
